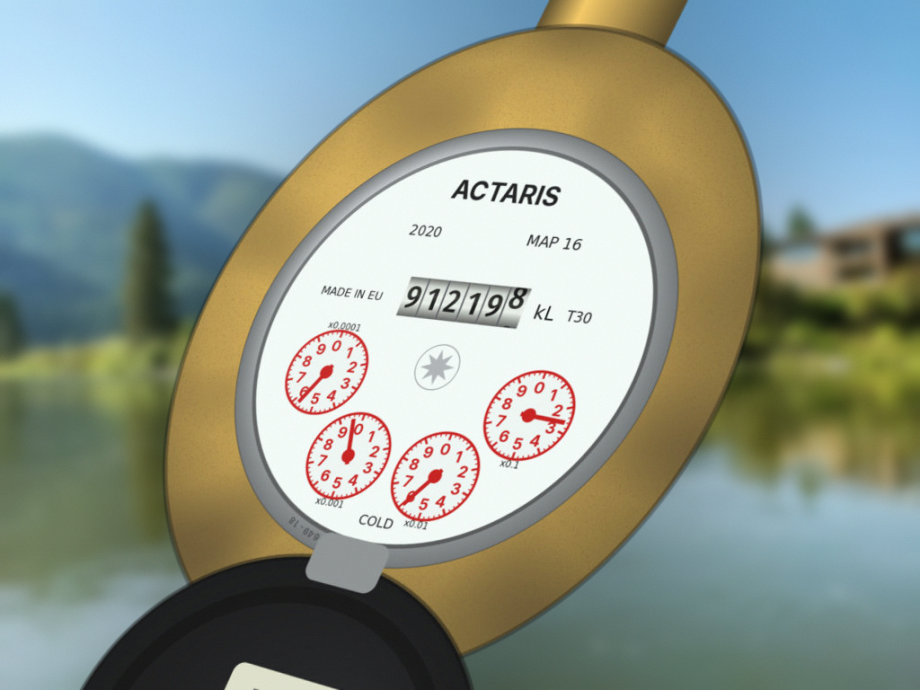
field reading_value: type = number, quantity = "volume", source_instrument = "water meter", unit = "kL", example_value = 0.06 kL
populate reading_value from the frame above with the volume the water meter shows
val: 912198.2595 kL
